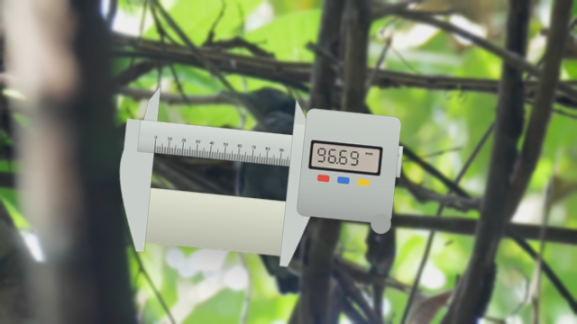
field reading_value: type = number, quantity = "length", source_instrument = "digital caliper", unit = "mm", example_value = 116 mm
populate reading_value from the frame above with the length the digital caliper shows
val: 96.69 mm
